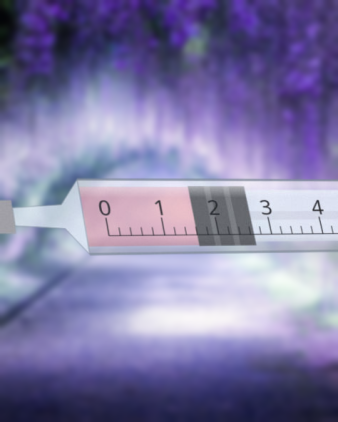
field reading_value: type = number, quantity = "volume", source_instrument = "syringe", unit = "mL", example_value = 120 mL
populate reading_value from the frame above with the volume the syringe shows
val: 1.6 mL
